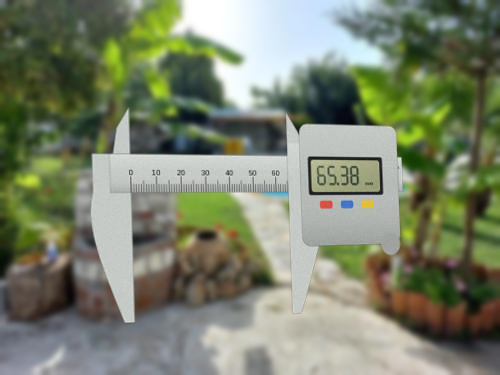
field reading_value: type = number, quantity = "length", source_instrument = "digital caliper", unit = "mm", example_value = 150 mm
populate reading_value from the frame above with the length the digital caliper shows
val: 65.38 mm
